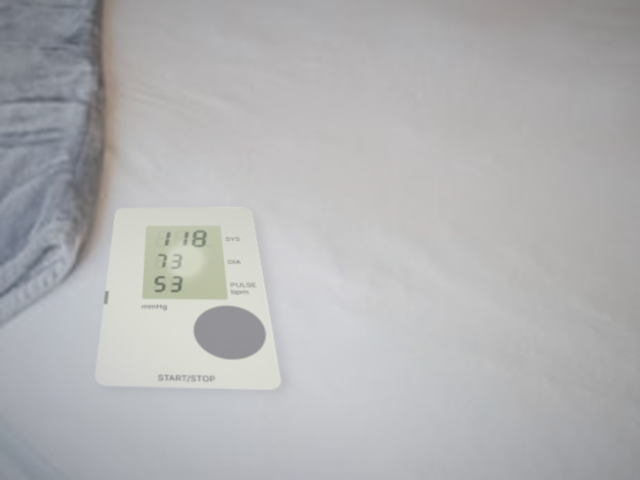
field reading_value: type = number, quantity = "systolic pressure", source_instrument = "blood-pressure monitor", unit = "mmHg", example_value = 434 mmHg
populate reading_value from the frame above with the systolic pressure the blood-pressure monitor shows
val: 118 mmHg
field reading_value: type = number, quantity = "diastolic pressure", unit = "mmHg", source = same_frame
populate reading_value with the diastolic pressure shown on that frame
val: 73 mmHg
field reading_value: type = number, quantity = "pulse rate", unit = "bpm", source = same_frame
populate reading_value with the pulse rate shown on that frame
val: 53 bpm
